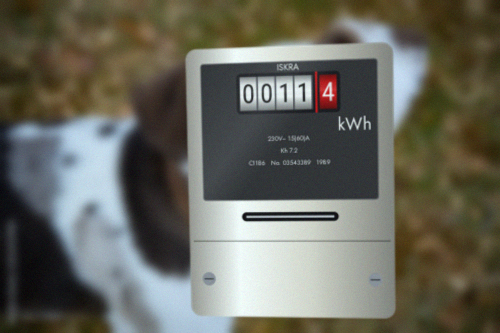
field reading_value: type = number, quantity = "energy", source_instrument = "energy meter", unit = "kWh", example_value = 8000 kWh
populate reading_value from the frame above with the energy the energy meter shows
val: 11.4 kWh
